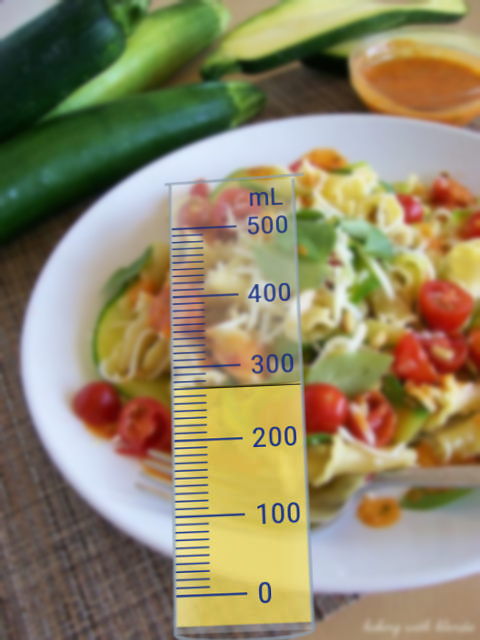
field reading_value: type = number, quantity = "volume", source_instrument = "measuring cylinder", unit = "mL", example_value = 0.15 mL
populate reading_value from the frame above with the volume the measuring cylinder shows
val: 270 mL
